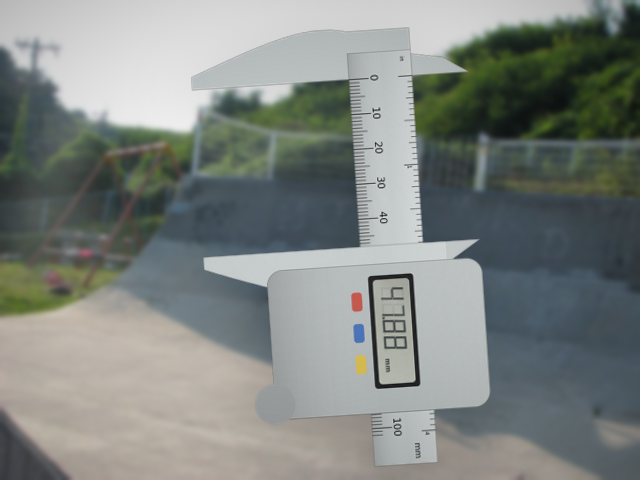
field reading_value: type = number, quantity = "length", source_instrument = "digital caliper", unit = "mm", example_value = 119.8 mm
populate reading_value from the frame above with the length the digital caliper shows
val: 47.88 mm
